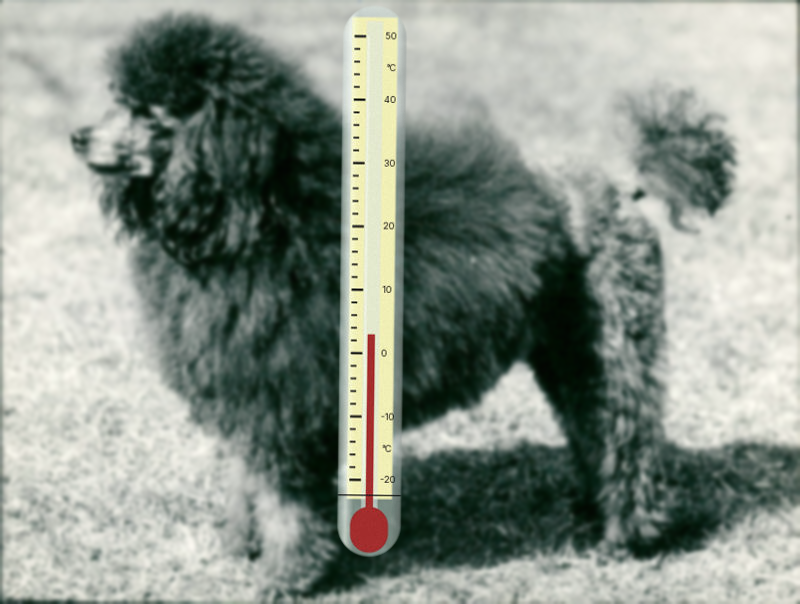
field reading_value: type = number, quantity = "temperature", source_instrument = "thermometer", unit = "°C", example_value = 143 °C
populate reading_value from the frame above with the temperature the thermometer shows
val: 3 °C
